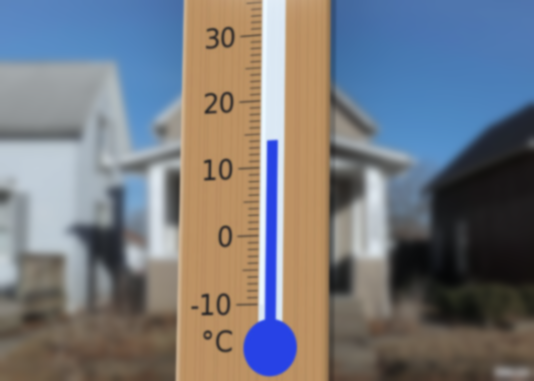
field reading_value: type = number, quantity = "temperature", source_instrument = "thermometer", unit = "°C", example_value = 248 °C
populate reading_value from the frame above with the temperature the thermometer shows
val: 14 °C
